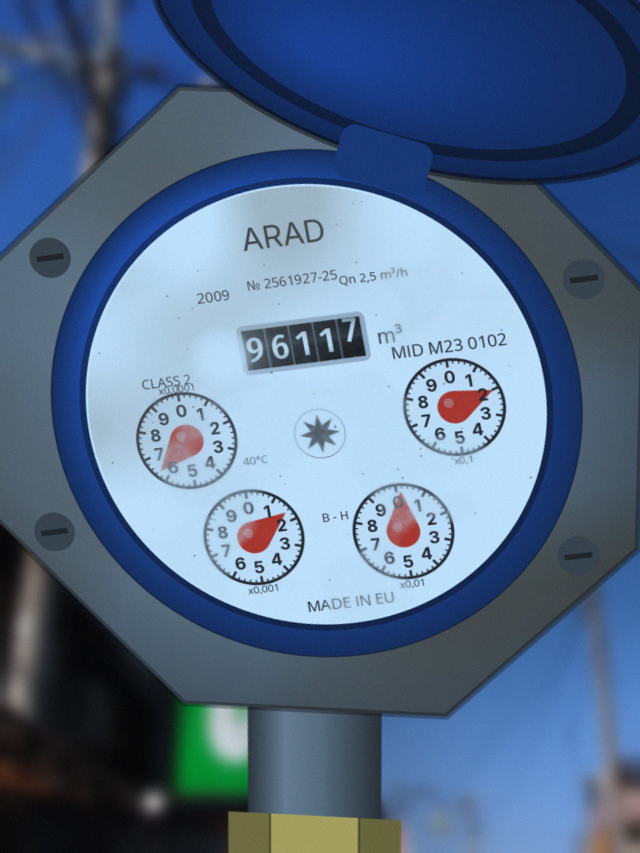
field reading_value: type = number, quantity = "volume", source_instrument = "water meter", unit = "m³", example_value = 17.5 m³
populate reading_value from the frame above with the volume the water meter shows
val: 96117.2016 m³
